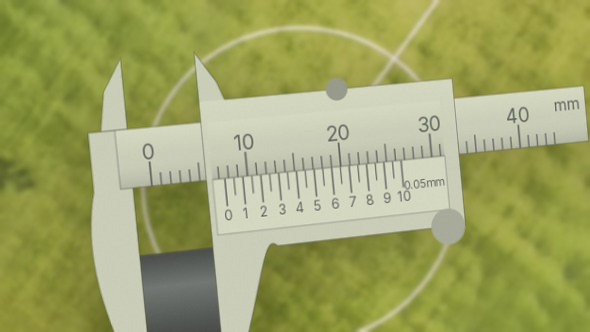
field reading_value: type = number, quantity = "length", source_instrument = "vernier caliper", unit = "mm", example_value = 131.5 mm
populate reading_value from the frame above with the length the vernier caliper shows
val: 7.6 mm
